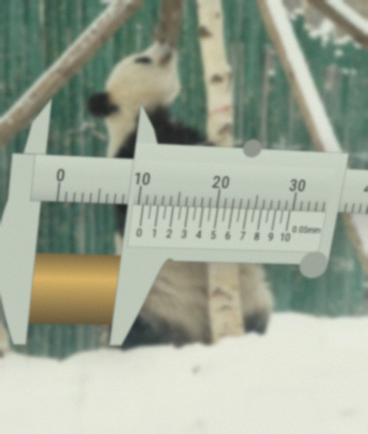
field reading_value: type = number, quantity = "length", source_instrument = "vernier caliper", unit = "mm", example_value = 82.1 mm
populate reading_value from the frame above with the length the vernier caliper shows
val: 10.6 mm
